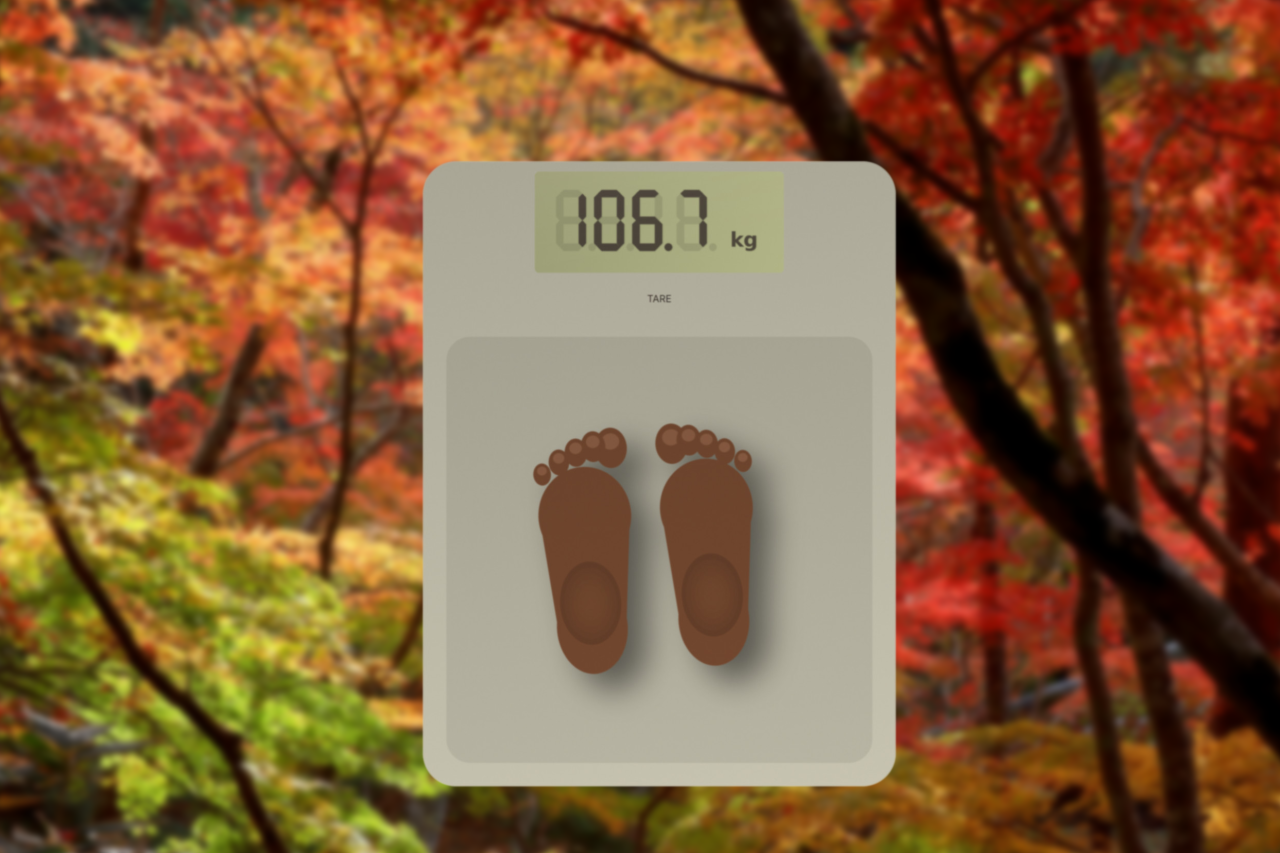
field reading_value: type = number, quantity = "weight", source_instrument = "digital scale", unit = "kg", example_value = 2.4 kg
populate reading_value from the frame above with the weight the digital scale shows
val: 106.7 kg
